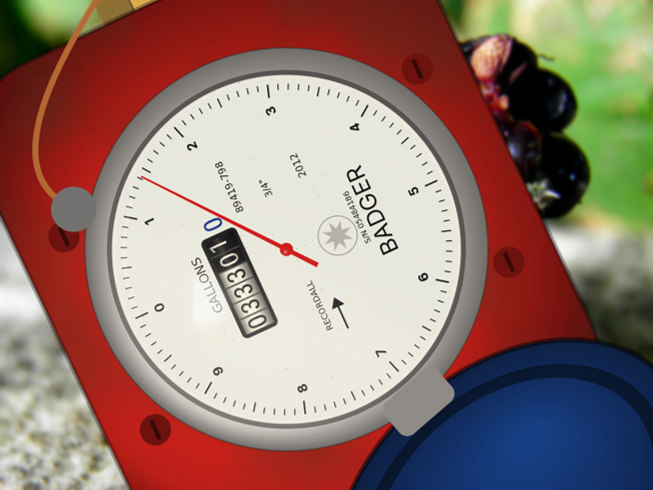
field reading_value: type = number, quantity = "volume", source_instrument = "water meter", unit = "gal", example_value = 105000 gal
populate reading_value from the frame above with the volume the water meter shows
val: 333011.4 gal
